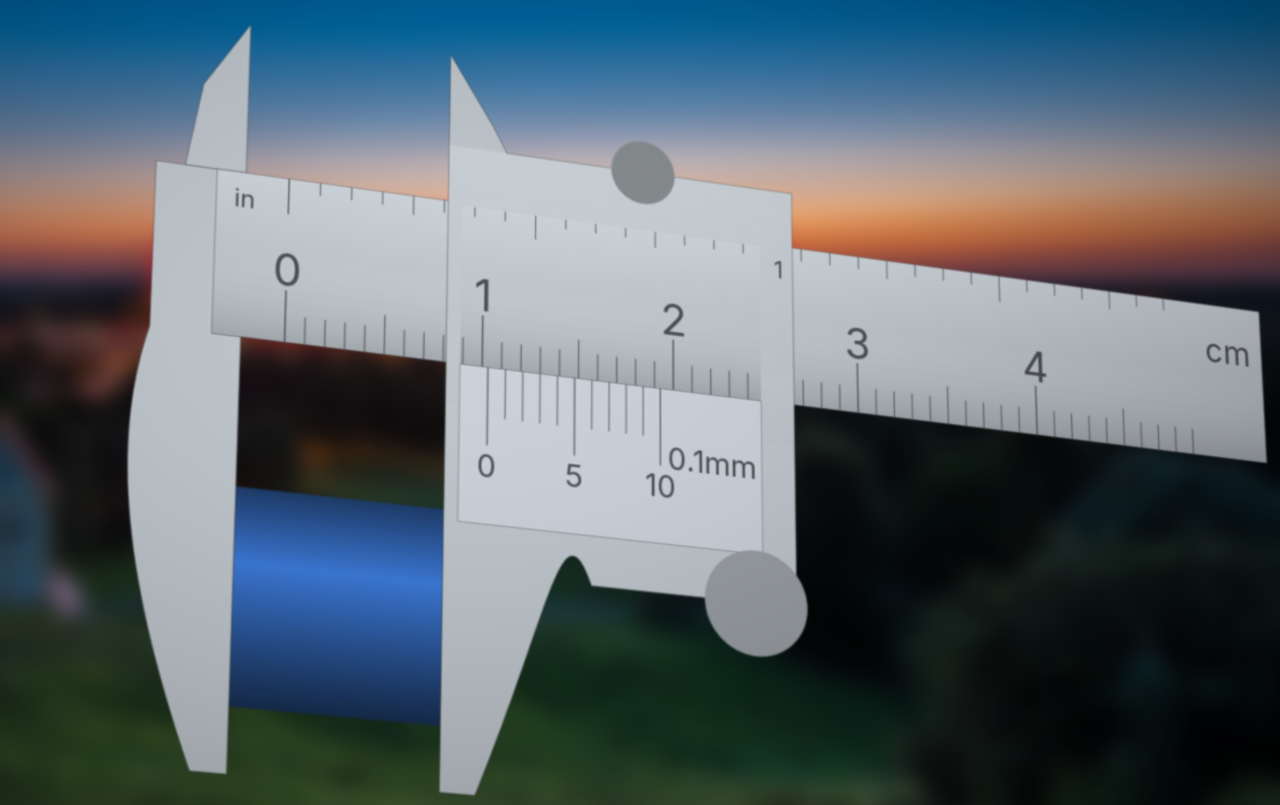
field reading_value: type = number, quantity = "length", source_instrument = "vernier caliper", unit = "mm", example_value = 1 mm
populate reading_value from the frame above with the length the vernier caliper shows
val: 10.3 mm
